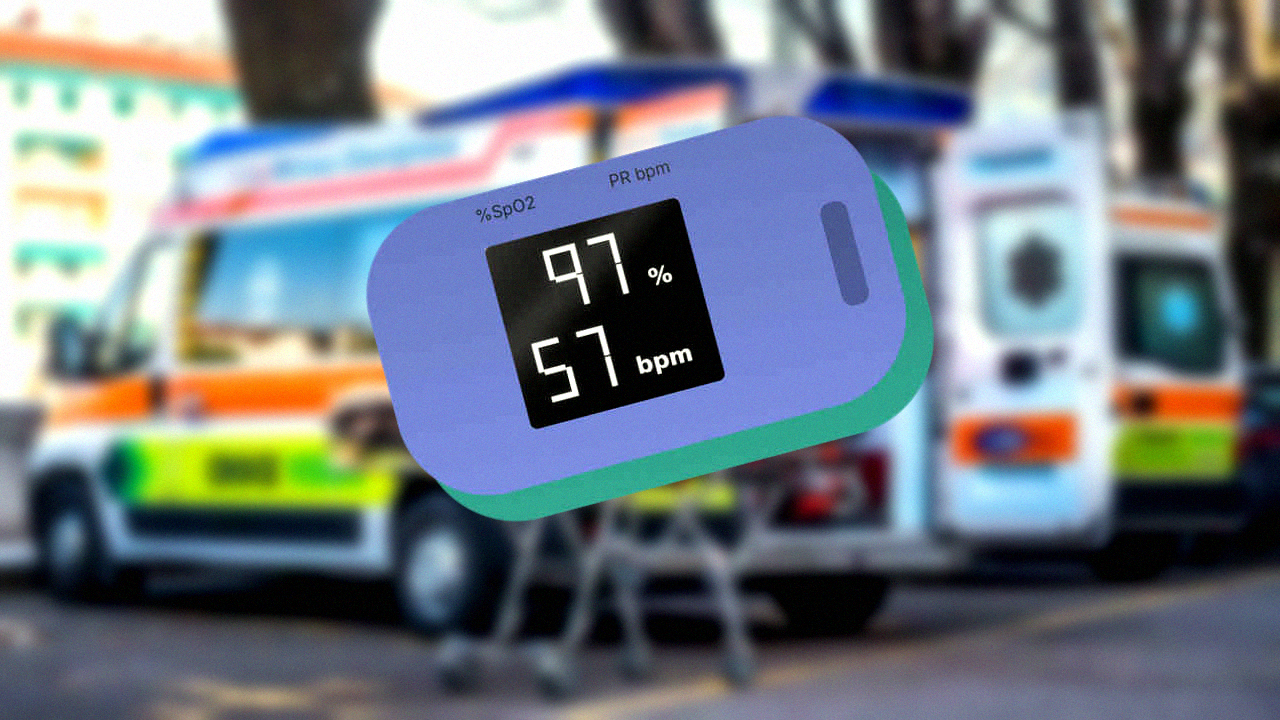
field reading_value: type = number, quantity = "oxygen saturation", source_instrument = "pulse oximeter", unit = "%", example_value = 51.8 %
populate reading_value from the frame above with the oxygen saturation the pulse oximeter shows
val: 97 %
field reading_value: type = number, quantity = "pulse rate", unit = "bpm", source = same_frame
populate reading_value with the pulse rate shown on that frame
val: 57 bpm
